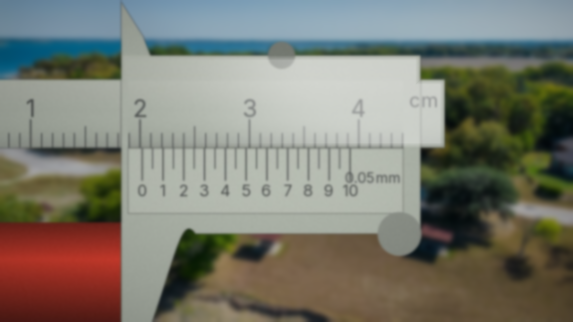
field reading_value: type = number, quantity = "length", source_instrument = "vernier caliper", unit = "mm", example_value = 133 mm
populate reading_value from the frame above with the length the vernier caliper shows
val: 20.2 mm
